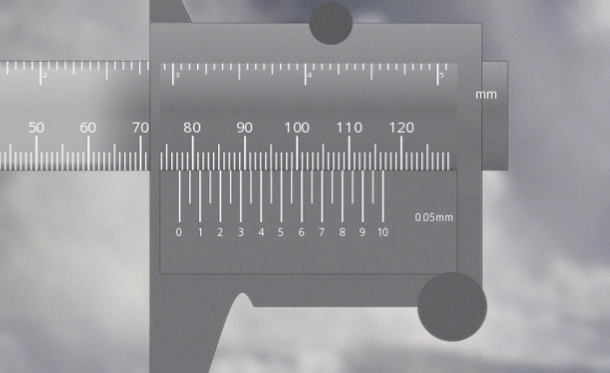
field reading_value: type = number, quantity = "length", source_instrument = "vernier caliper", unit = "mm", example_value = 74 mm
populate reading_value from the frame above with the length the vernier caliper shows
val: 77.5 mm
